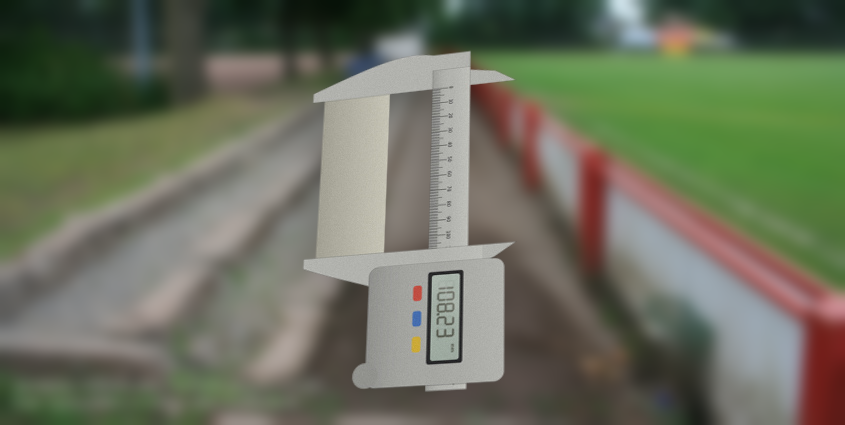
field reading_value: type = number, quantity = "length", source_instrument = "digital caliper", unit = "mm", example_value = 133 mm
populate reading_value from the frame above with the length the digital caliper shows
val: 108.23 mm
